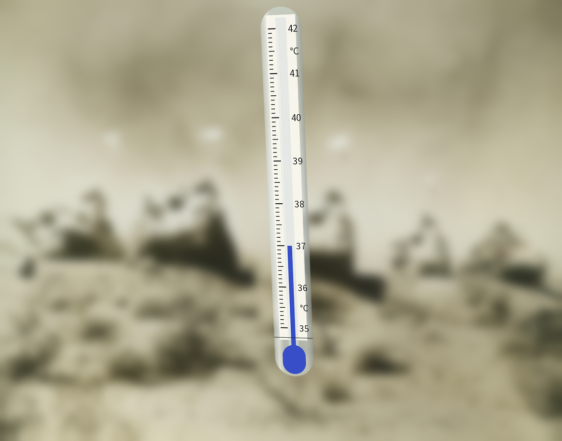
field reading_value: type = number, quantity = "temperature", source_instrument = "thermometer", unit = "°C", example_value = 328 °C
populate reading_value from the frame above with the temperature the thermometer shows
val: 37 °C
